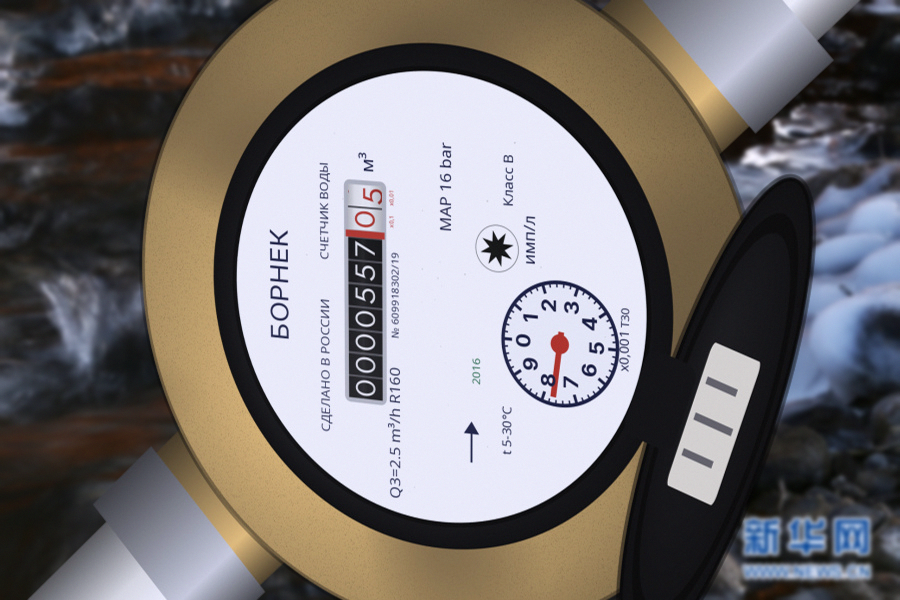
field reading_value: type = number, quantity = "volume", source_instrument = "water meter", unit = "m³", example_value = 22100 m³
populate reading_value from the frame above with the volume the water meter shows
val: 557.047 m³
